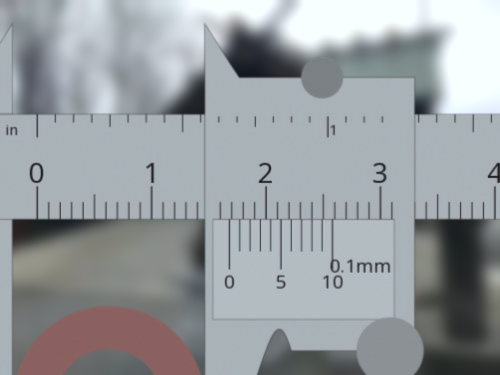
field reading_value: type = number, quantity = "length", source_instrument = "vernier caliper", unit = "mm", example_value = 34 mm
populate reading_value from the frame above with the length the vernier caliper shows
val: 16.8 mm
